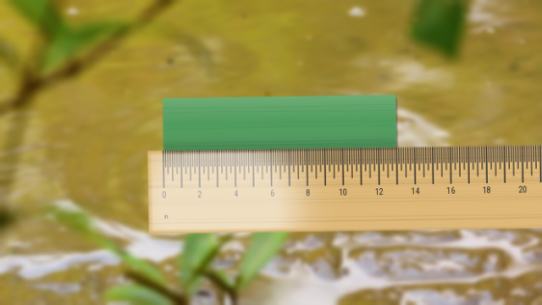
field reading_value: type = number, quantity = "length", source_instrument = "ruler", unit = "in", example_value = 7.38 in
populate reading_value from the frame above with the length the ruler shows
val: 13 in
